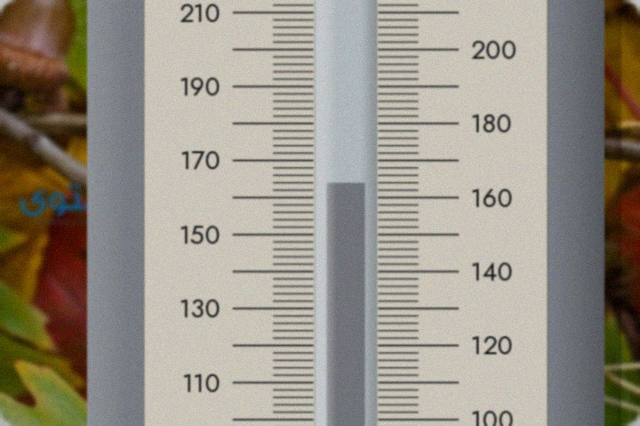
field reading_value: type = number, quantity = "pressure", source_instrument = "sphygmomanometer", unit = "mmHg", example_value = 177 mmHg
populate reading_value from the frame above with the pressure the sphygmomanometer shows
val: 164 mmHg
